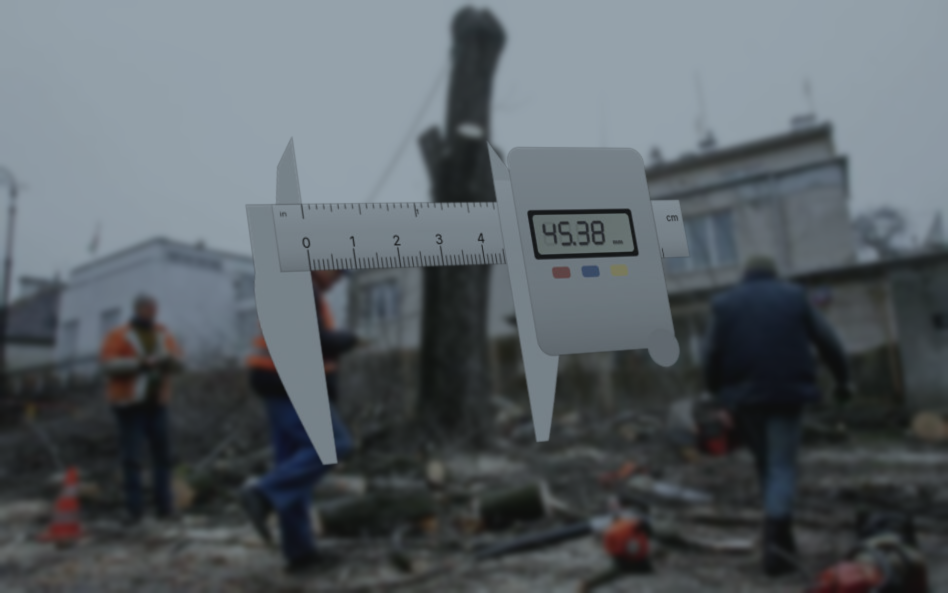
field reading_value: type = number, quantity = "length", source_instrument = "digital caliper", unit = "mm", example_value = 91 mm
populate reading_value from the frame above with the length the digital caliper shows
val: 45.38 mm
